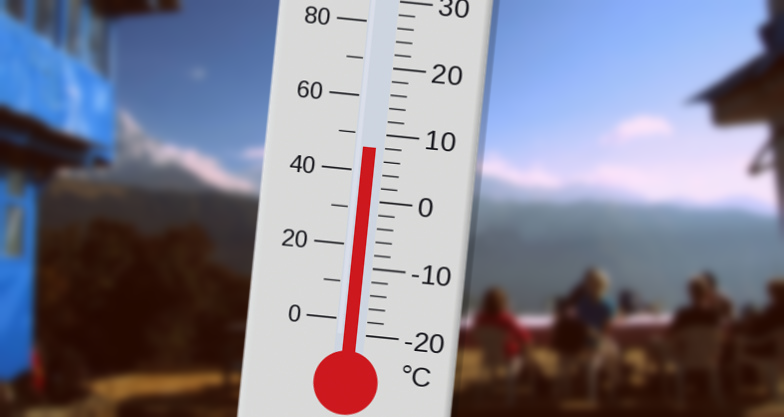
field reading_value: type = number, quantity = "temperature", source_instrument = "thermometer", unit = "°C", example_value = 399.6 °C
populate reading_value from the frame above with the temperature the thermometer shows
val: 8 °C
